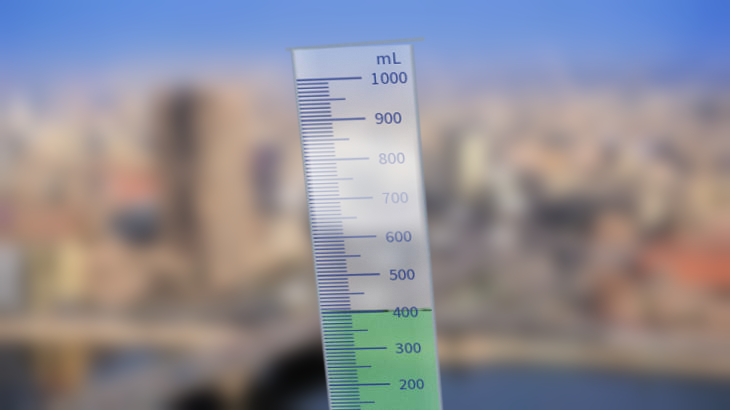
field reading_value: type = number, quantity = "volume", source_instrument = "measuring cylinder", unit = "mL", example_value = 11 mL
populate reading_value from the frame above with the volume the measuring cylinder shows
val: 400 mL
